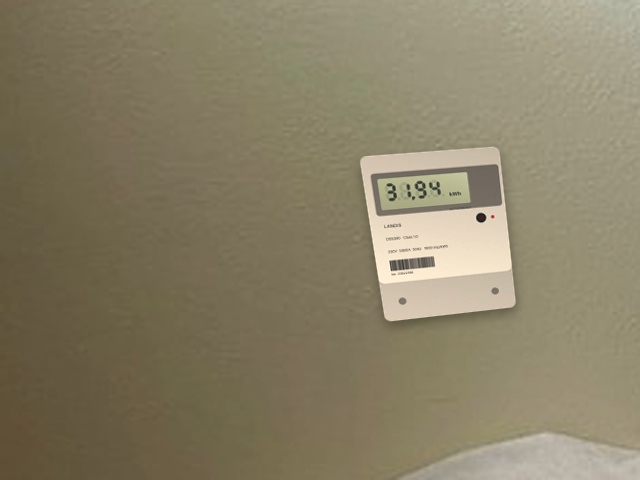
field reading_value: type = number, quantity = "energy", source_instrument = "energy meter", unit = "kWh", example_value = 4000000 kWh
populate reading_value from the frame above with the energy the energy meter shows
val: 31.94 kWh
